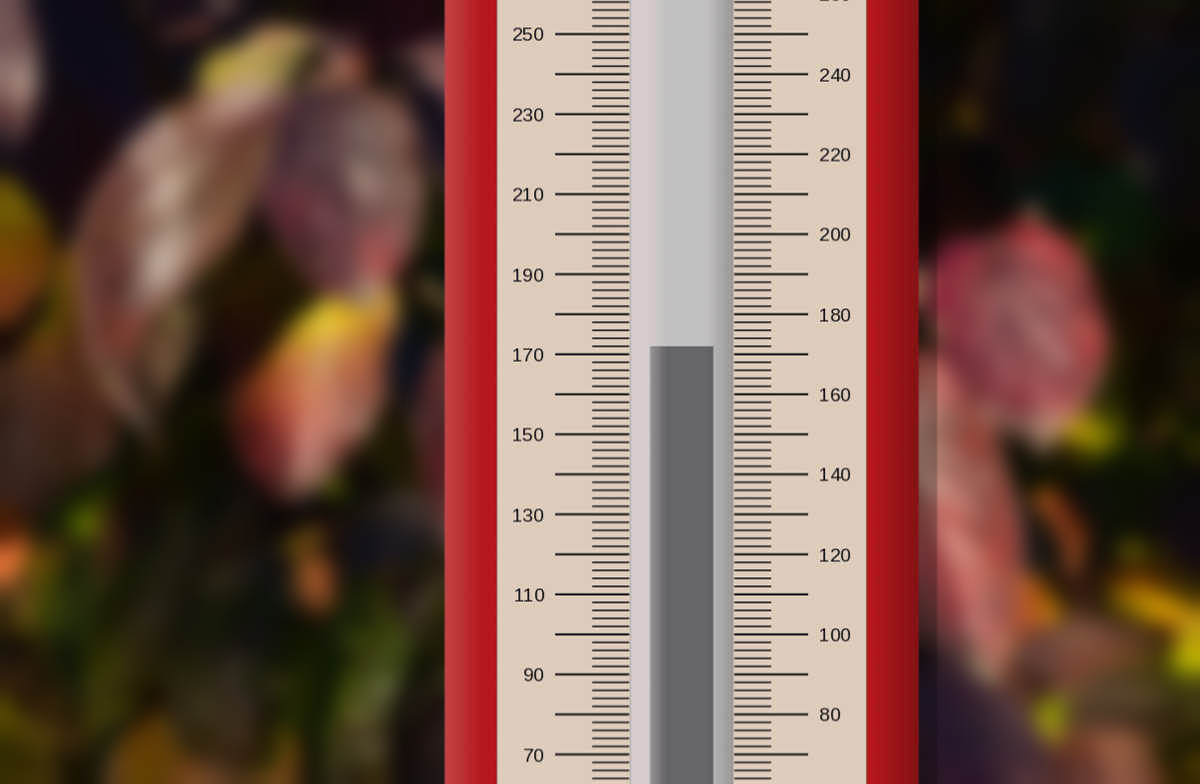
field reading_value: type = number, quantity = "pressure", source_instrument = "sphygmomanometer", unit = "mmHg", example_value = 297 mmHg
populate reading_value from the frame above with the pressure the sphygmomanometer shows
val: 172 mmHg
